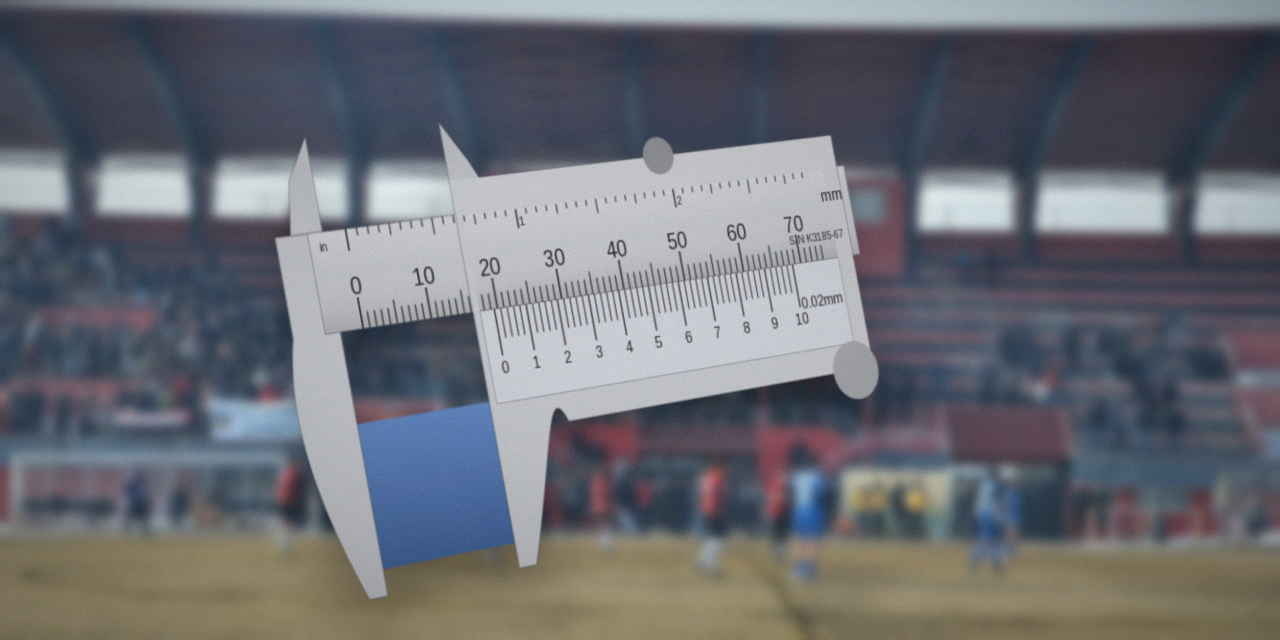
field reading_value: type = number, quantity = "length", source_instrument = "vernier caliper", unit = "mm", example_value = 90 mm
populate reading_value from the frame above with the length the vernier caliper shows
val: 19.5 mm
